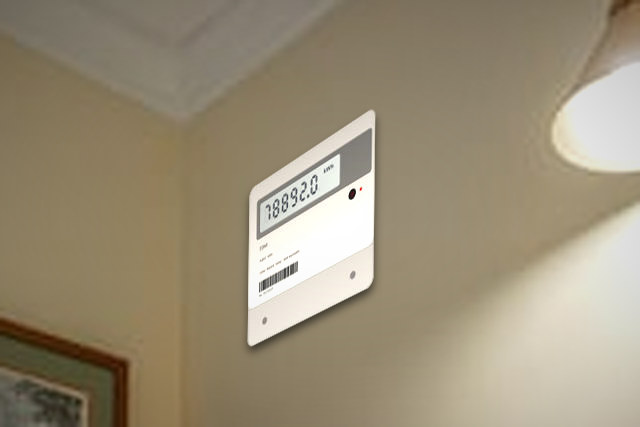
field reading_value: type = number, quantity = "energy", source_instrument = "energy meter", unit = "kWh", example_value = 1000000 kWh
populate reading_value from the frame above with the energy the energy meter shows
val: 78892.0 kWh
